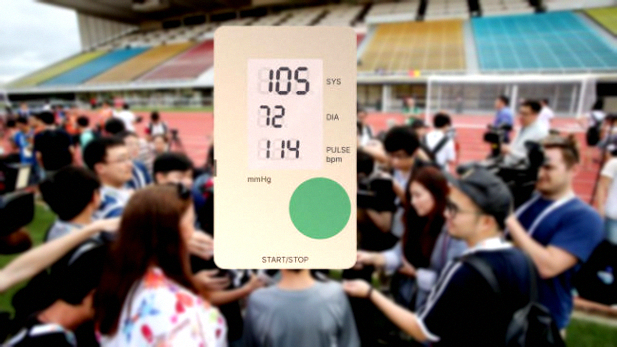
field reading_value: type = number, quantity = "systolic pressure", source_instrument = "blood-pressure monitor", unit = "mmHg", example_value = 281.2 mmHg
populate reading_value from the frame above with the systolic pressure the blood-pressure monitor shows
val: 105 mmHg
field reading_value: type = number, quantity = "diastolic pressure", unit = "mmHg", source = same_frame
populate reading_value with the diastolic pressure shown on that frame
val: 72 mmHg
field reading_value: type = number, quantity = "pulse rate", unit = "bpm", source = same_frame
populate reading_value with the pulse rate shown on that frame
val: 114 bpm
